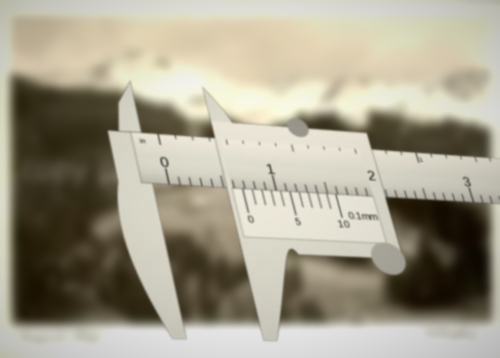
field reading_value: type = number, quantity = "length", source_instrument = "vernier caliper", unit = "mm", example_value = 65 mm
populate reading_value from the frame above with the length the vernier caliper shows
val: 6.8 mm
